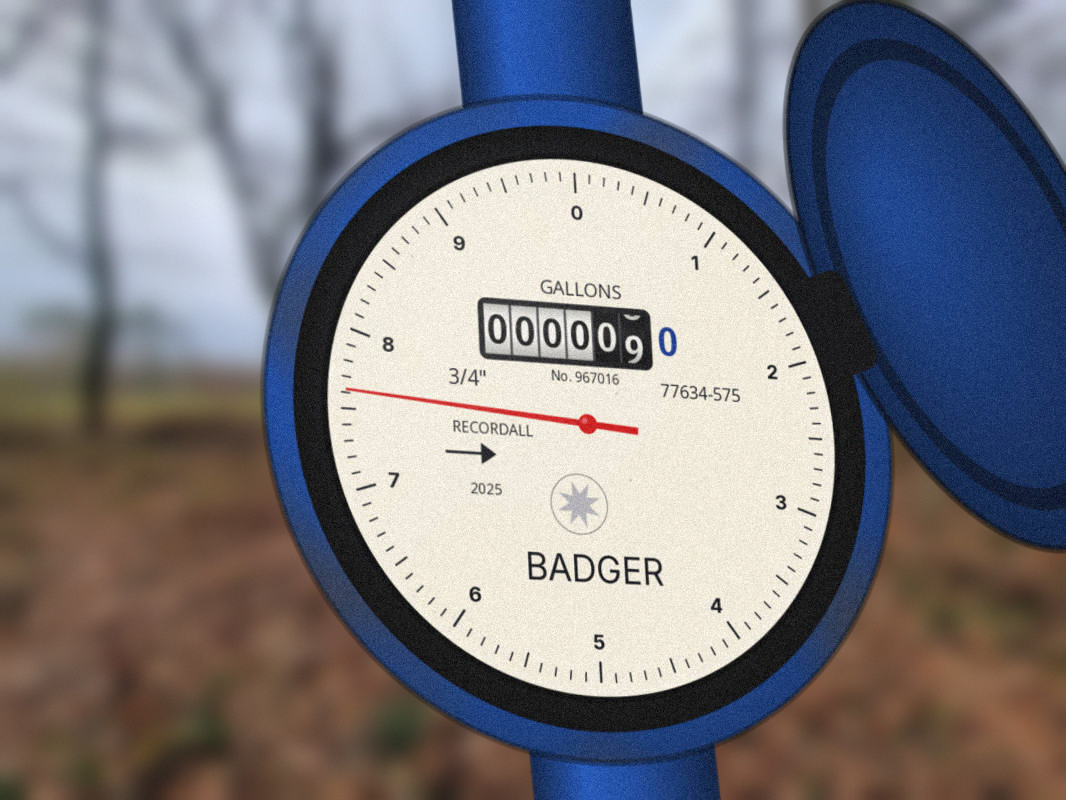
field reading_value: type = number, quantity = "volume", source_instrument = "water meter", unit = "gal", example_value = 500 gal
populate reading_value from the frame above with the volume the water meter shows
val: 87.6 gal
